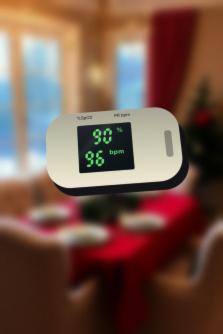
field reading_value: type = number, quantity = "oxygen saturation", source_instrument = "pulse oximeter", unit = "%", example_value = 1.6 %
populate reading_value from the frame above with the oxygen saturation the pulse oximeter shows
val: 90 %
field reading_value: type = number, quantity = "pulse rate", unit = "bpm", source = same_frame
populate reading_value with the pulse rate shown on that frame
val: 96 bpm
